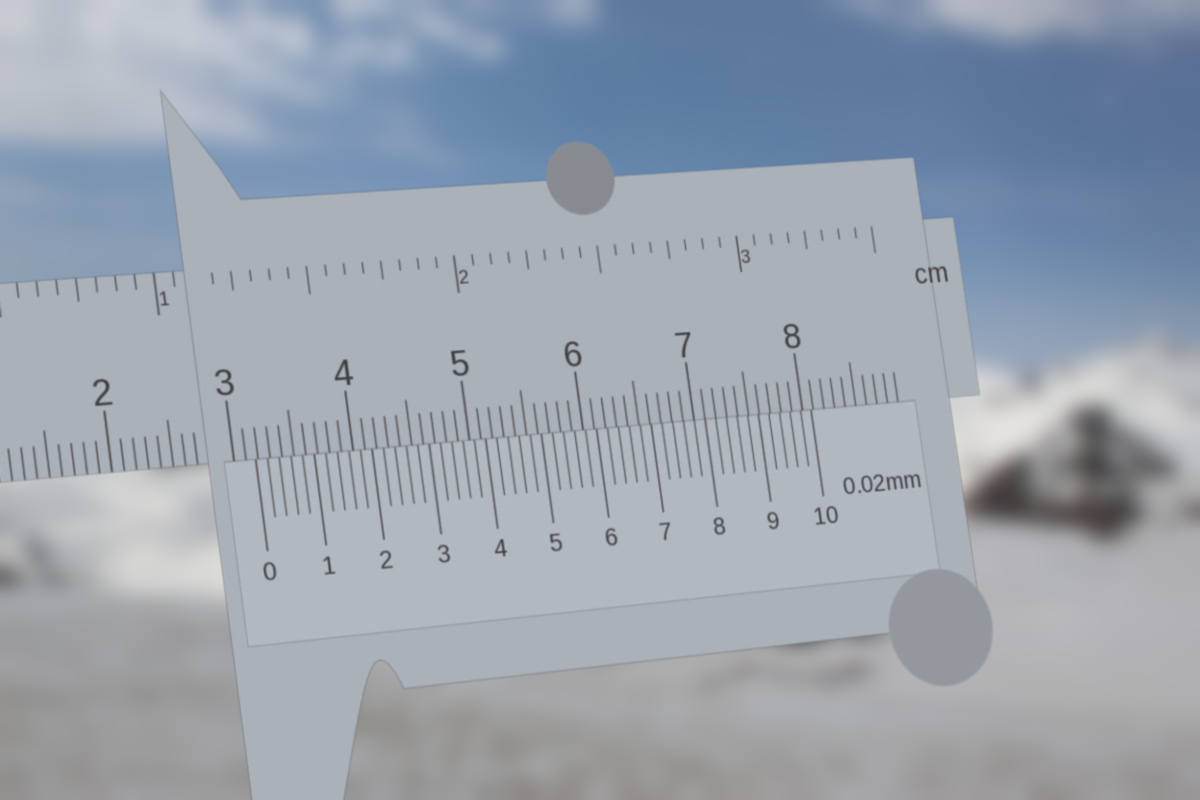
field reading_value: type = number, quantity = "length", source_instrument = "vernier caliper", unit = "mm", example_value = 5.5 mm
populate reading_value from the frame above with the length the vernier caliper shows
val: 31.8 mm
